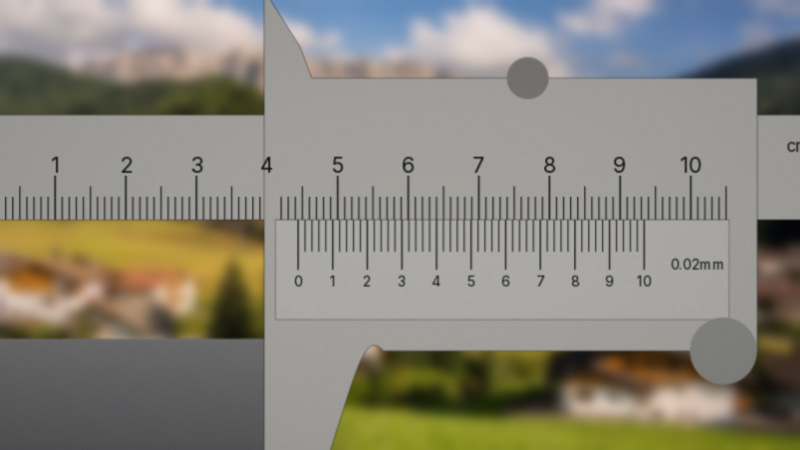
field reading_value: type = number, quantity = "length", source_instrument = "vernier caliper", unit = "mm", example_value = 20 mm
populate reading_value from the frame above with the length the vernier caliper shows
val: 44.4 mm
